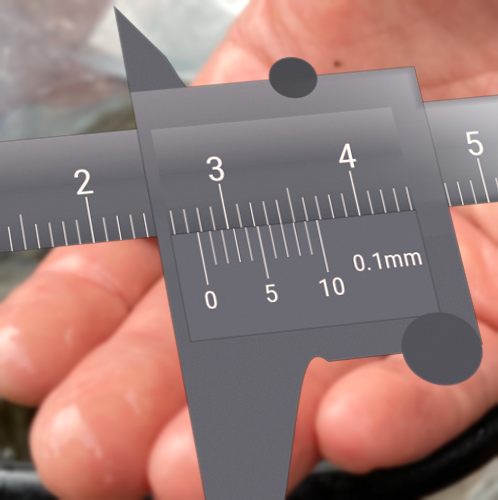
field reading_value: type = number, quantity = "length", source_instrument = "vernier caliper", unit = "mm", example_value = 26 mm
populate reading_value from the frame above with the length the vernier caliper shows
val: 27.7 mm
